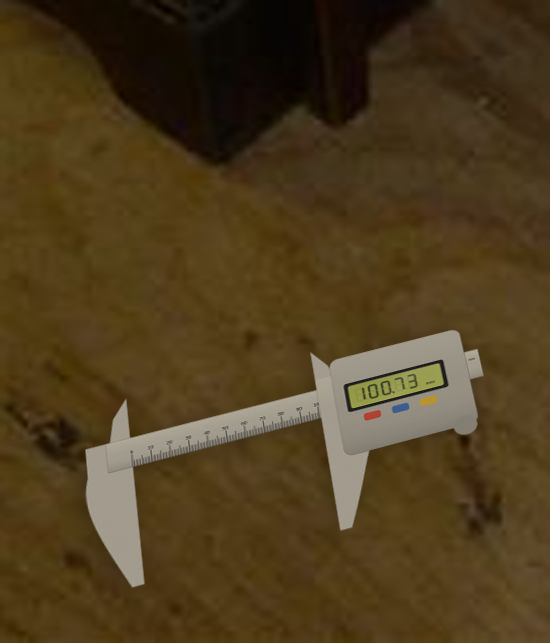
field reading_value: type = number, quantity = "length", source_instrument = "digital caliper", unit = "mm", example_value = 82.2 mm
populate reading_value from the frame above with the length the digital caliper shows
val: 100.73 mm
